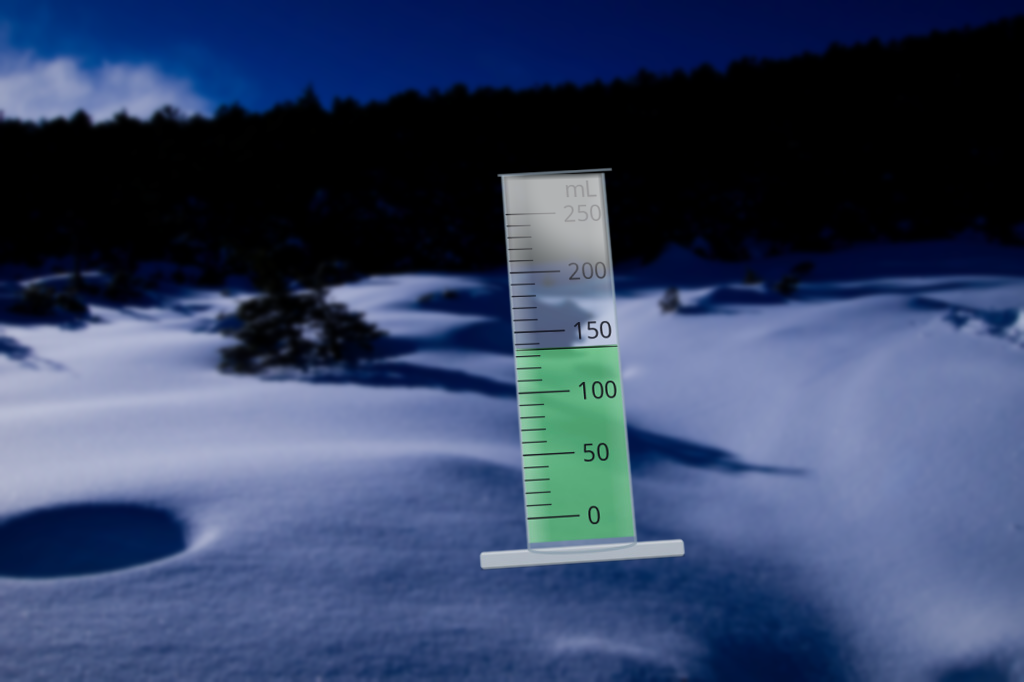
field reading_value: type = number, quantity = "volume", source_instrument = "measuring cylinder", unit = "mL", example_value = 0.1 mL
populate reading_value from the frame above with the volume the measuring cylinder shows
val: 135 mL
